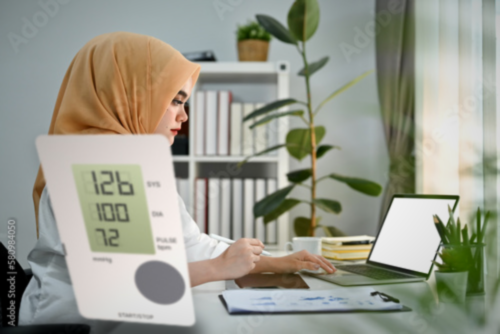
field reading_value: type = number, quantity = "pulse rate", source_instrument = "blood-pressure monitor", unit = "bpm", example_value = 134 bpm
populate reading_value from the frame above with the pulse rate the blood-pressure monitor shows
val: 72 bpm
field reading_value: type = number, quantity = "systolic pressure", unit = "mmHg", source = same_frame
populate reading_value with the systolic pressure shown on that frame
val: 126 mmHg
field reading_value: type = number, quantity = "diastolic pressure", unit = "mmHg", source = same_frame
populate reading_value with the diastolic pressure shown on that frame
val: 100 mmHg
